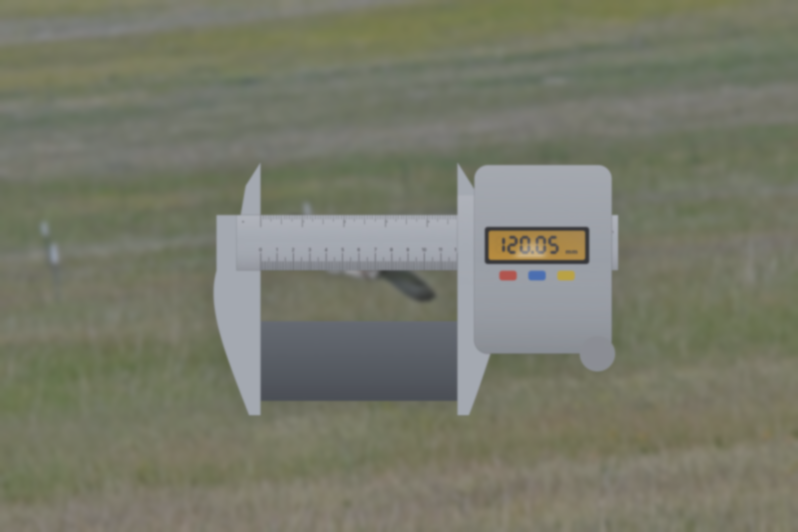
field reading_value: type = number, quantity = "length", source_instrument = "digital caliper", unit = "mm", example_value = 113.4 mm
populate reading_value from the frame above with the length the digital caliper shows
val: 120.05 mm
